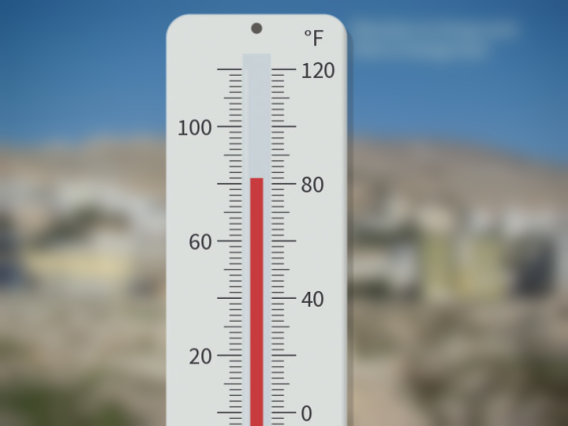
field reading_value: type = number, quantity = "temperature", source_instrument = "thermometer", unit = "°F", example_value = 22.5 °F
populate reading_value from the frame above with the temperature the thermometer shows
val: 82 °F
